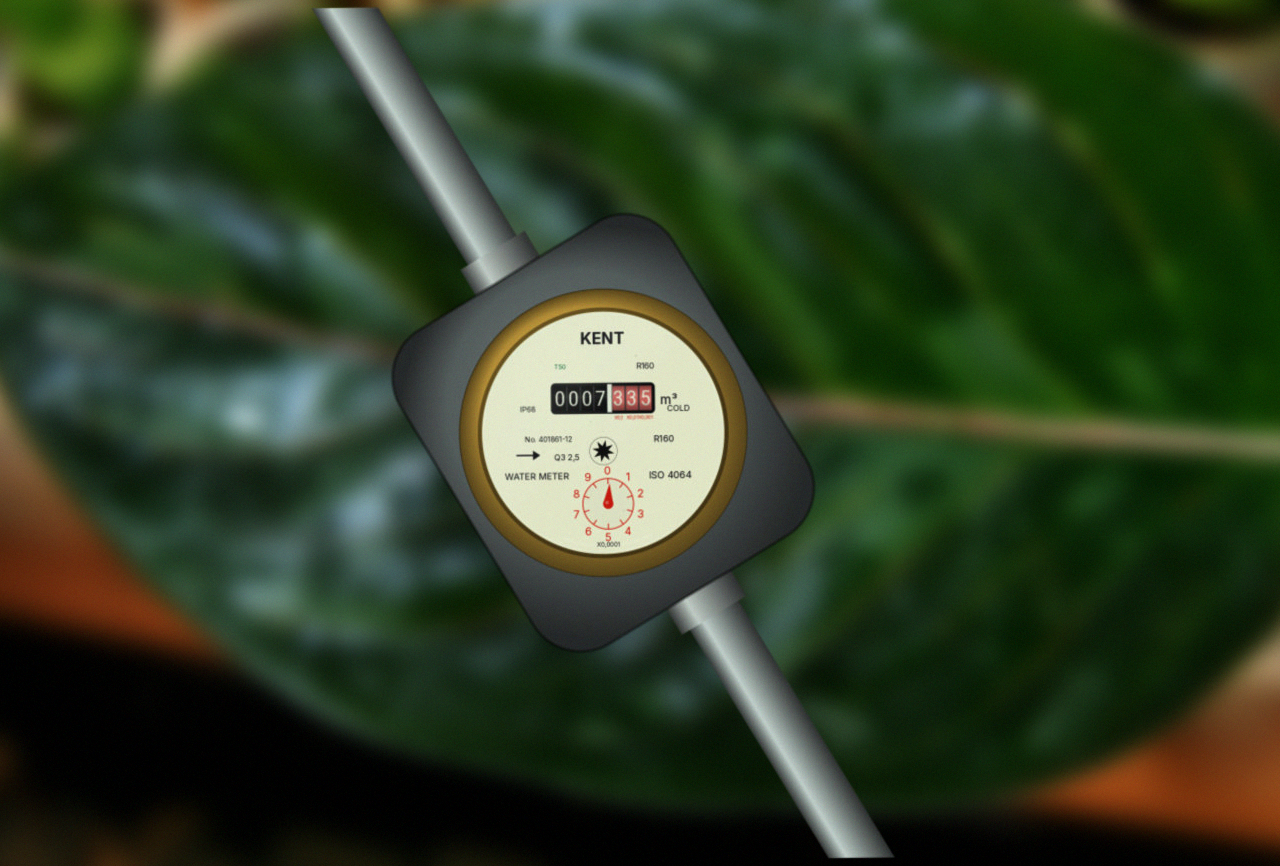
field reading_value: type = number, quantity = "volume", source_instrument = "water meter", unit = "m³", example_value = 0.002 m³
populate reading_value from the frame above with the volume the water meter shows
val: 7.3350 m³
